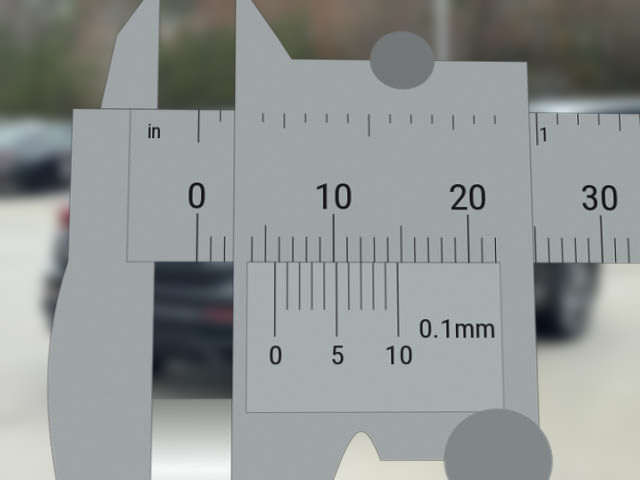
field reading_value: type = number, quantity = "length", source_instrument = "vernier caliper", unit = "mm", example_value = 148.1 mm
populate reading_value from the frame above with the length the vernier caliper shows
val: 5.7 mm
